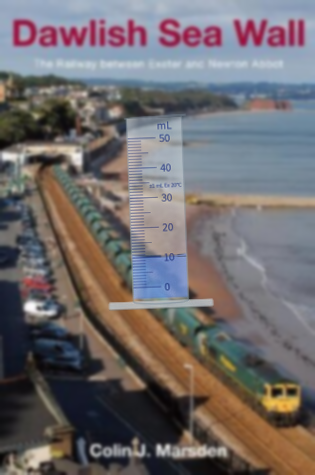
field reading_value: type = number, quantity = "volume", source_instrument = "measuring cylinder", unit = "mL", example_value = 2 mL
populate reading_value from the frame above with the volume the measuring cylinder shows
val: 10 mL
